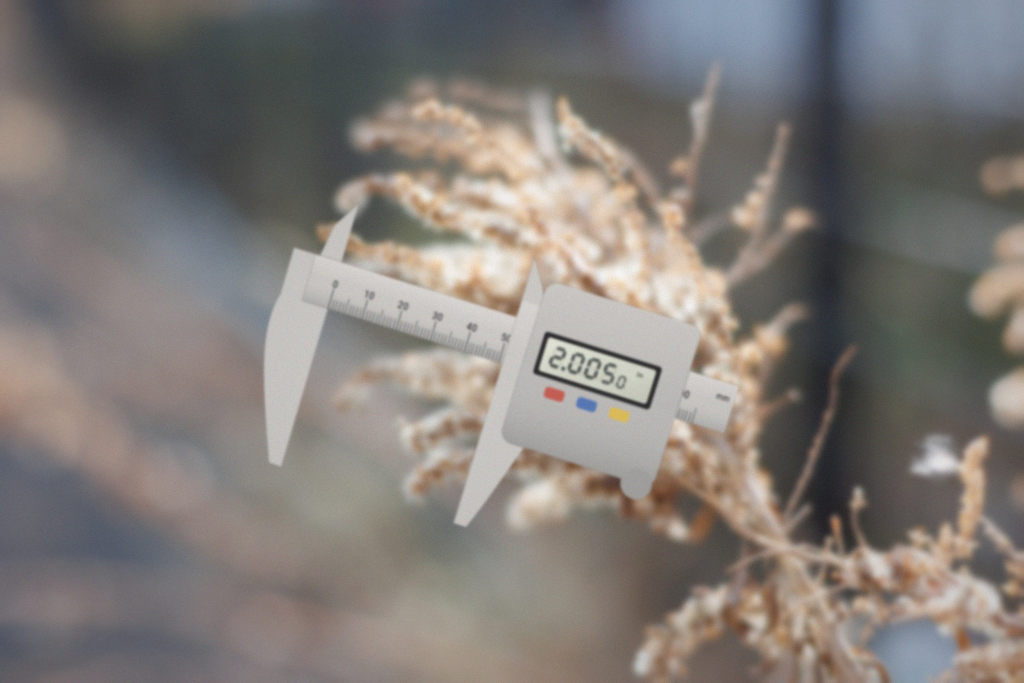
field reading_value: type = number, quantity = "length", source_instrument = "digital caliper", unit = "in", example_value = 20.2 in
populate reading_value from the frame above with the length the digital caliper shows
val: 2.0050 in
